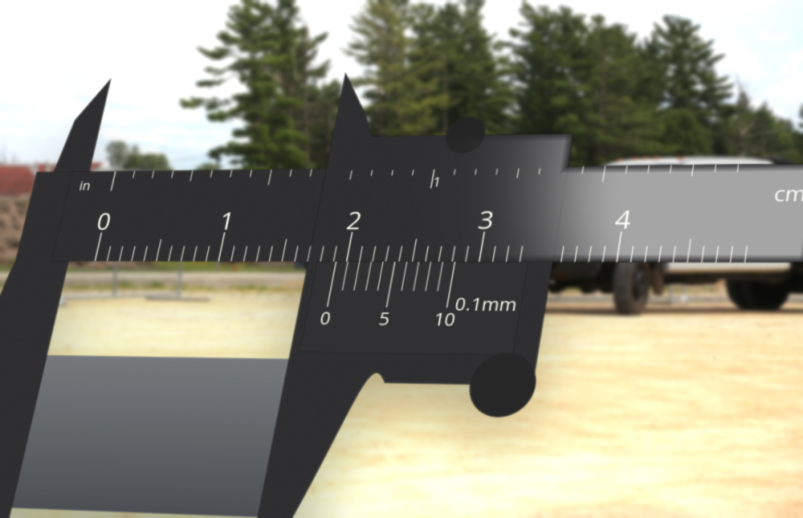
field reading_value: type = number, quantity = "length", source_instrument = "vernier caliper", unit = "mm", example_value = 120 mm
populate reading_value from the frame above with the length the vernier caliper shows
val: 19.2 mm
